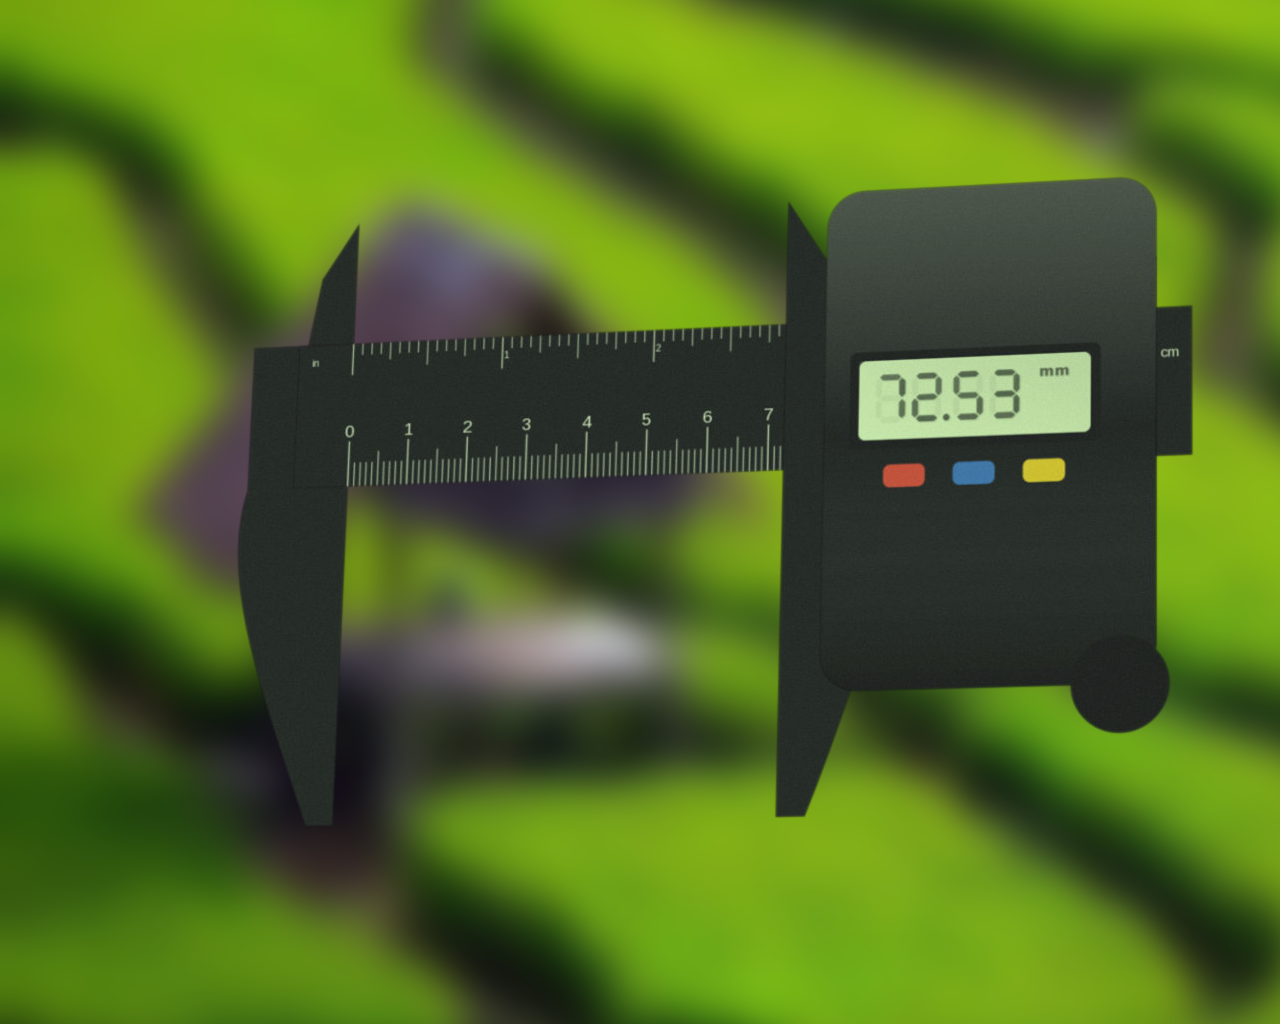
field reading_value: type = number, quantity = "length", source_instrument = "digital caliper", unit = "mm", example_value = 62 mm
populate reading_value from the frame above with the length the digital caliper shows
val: 72.53 mm
